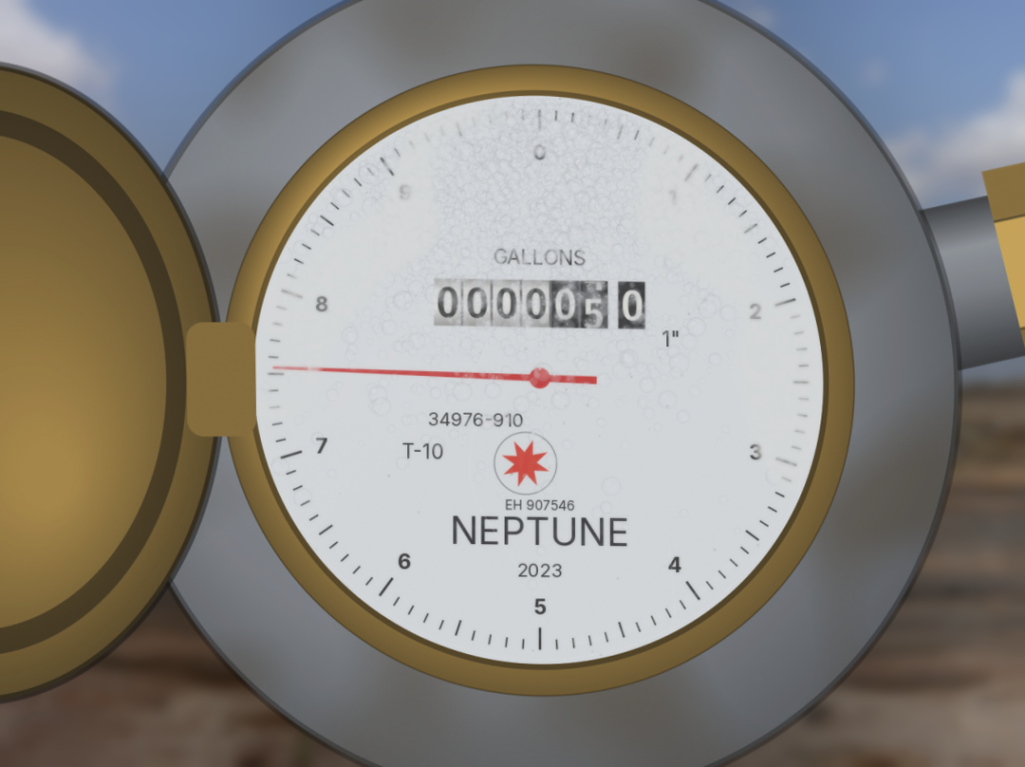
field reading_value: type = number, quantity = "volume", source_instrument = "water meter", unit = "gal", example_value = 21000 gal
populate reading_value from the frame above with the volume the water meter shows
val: 47.5 gal
